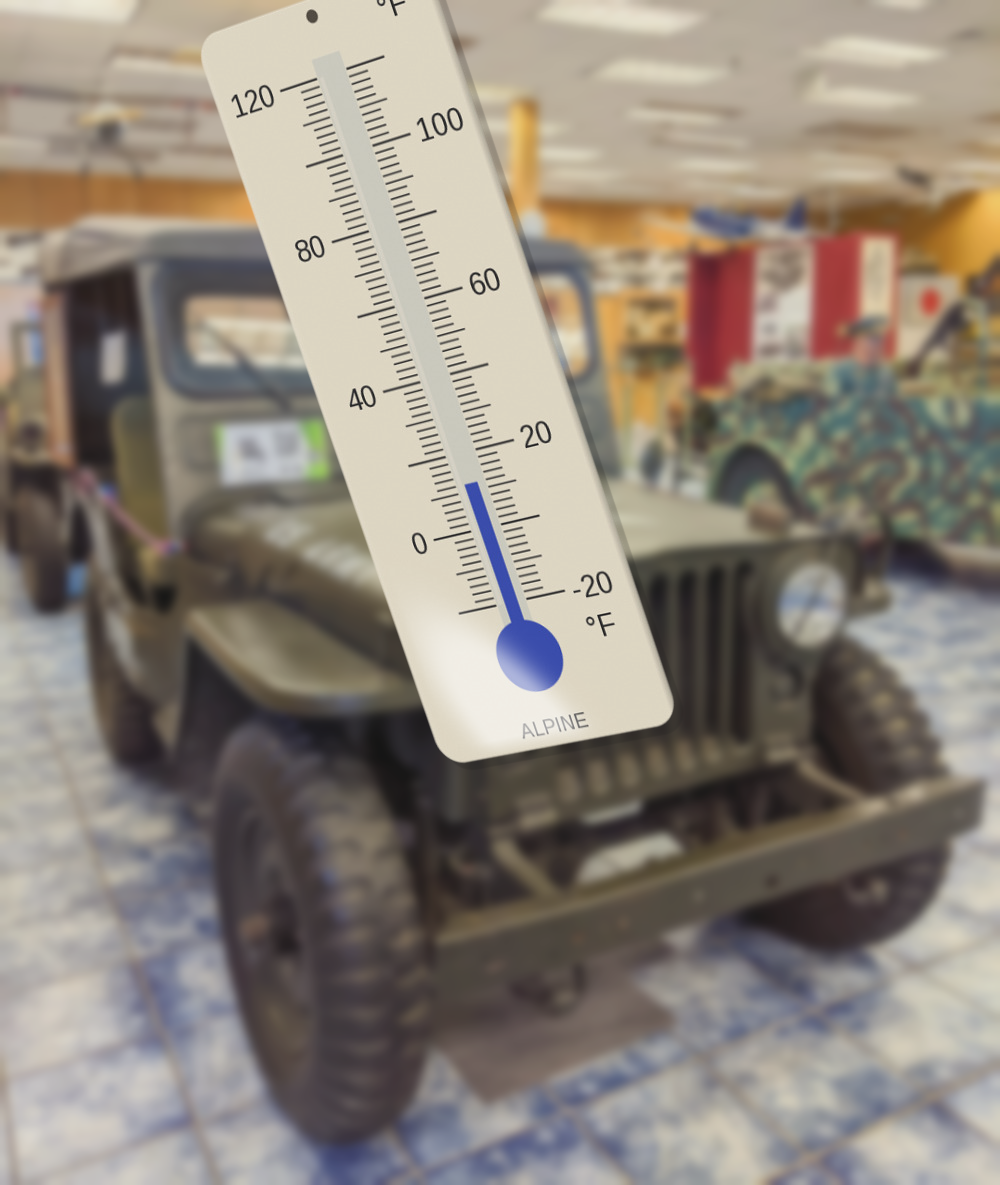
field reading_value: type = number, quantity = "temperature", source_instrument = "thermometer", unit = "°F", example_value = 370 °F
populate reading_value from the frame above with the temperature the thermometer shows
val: 12 °F
